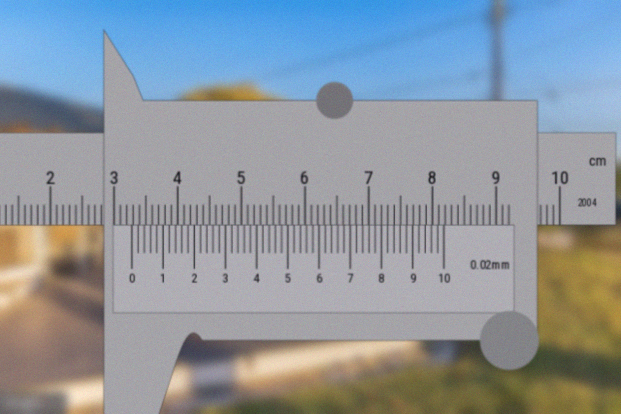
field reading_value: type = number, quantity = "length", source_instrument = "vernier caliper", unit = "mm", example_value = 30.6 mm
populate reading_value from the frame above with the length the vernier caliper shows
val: 32.8 mm
